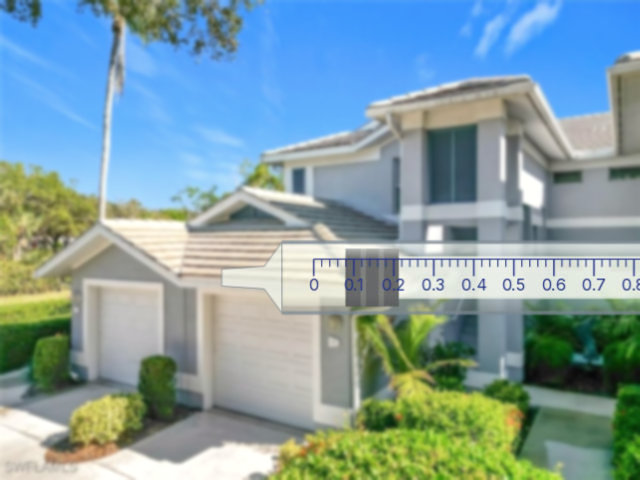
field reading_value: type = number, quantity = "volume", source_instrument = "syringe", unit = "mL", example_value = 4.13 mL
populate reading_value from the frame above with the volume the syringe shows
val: 0.08 mL
